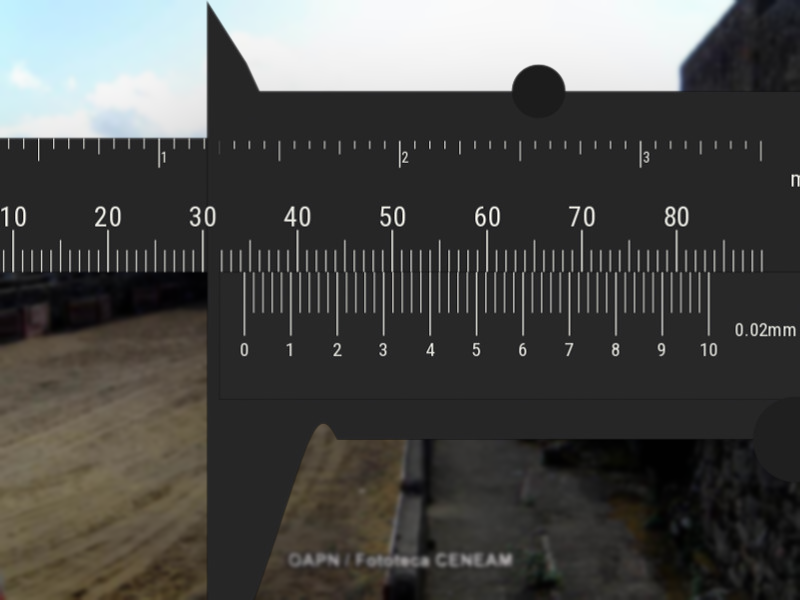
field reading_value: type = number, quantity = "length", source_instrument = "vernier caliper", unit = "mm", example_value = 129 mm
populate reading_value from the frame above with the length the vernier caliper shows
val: 34.4 mm
